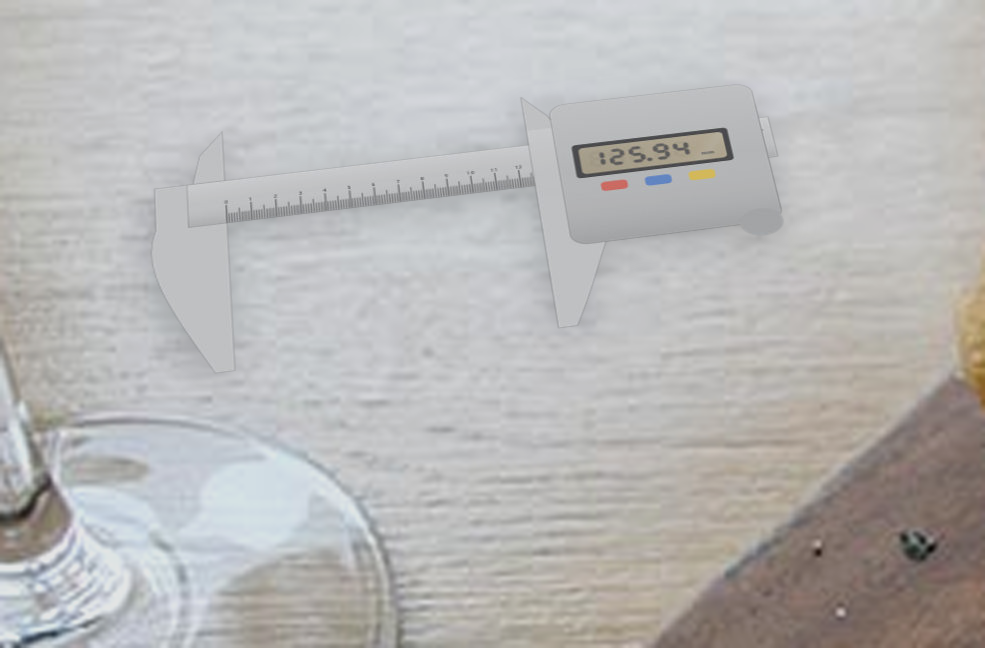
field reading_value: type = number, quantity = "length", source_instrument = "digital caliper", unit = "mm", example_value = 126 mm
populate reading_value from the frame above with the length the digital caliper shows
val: 125.94 mm
